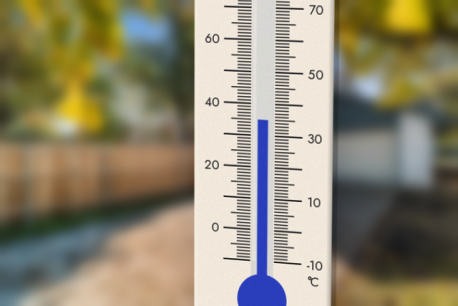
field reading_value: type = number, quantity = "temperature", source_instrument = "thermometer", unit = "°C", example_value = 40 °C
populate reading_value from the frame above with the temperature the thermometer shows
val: 35 °C
